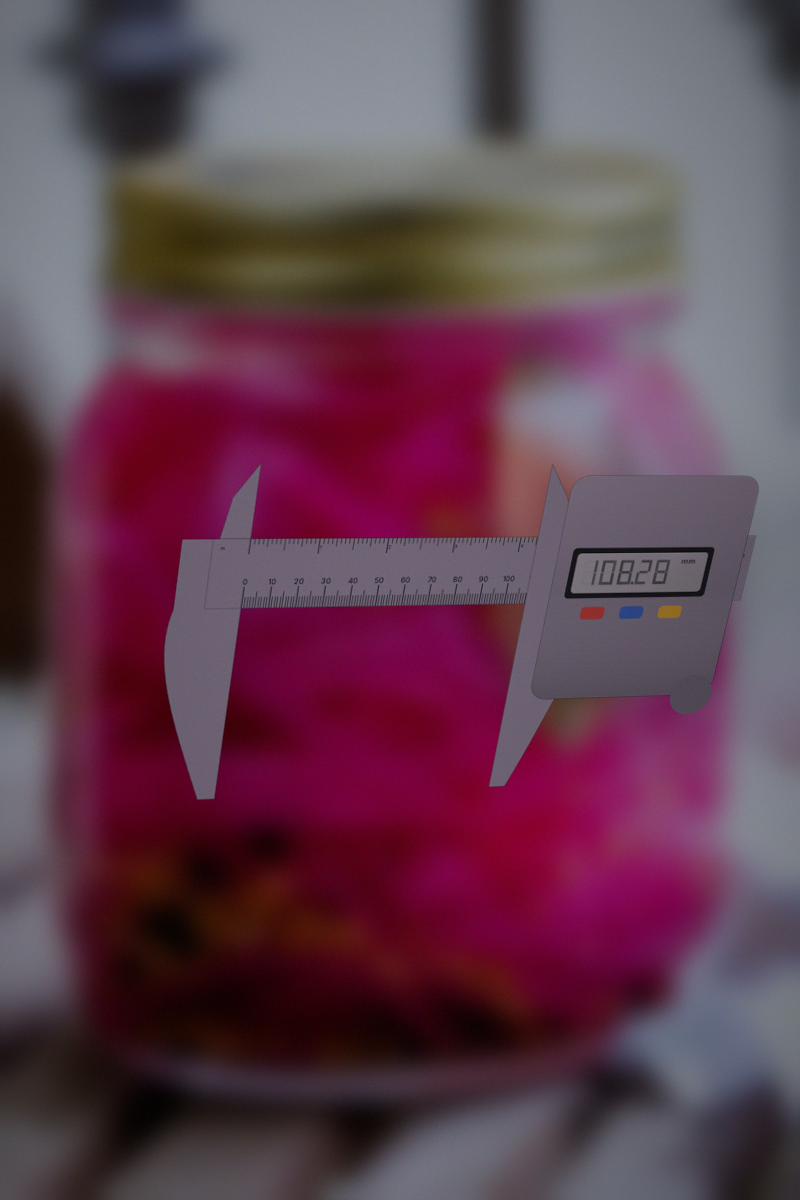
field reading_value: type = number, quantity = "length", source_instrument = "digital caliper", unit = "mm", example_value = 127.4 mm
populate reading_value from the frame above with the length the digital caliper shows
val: 108.28 mm
